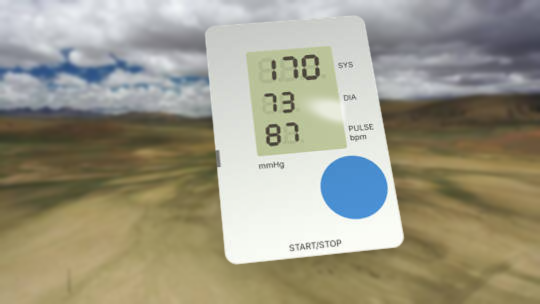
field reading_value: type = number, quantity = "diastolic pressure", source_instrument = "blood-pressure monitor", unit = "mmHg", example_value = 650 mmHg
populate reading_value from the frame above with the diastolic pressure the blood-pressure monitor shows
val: 73 mmHg
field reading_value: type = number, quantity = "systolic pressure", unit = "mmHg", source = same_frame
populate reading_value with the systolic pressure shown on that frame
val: 170 mmHg
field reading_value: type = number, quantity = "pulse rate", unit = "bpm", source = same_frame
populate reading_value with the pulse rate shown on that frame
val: 87 bpm
